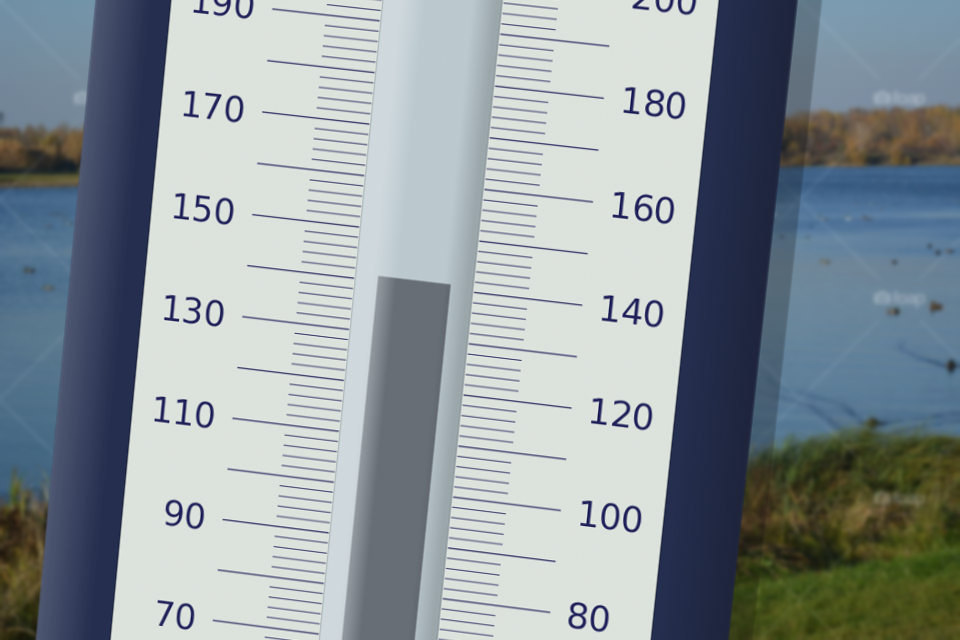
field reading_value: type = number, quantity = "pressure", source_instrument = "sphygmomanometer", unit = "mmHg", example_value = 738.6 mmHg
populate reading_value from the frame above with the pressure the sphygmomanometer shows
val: 141 mmHg
